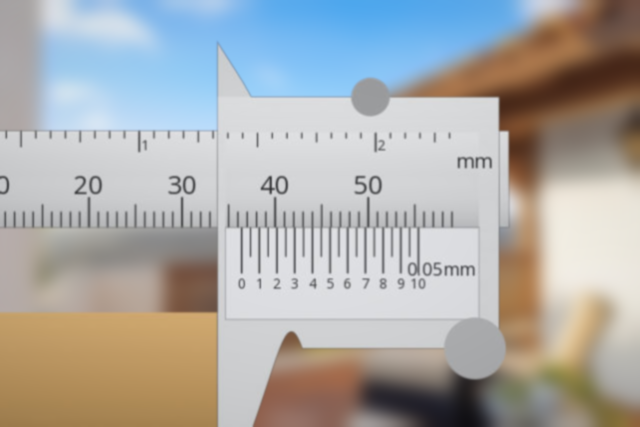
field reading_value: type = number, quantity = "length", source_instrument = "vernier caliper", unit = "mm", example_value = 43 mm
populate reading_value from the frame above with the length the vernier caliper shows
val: 36.4 mm
